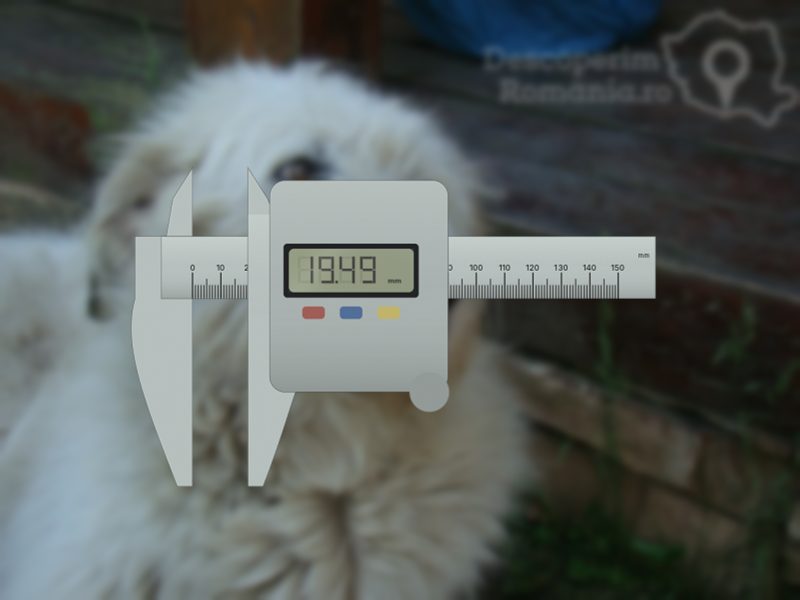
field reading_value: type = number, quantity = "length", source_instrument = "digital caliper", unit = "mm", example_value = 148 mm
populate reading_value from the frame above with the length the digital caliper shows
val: 19.49 mm
